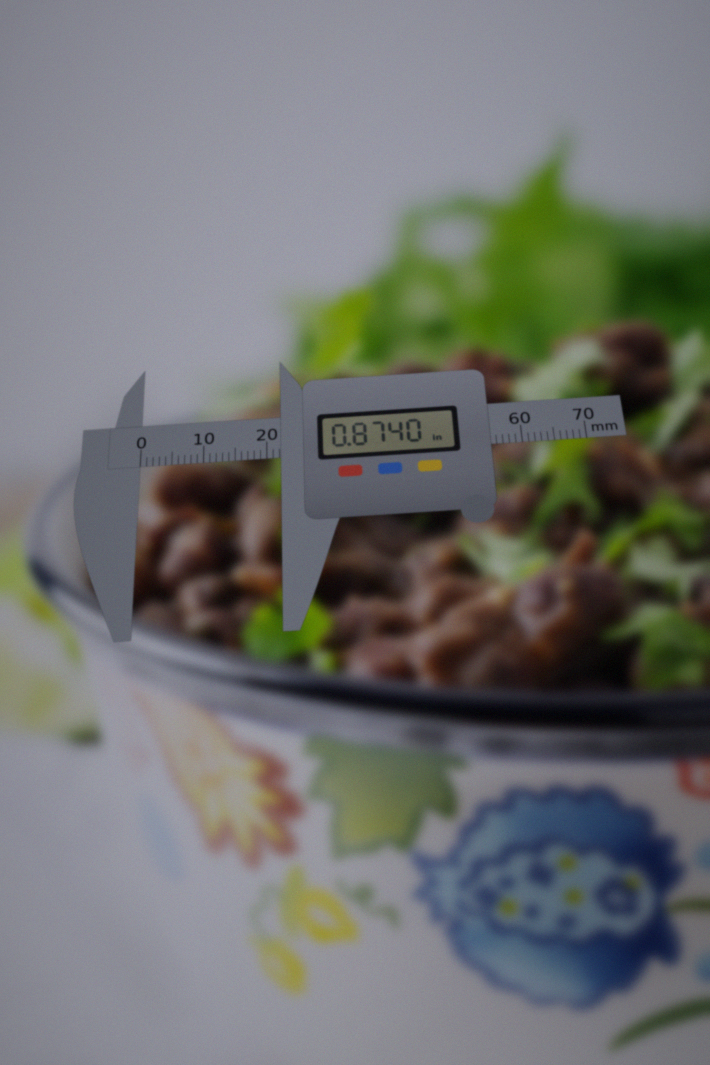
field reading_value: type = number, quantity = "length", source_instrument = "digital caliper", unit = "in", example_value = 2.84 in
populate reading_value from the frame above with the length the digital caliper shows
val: 0.8740 in
